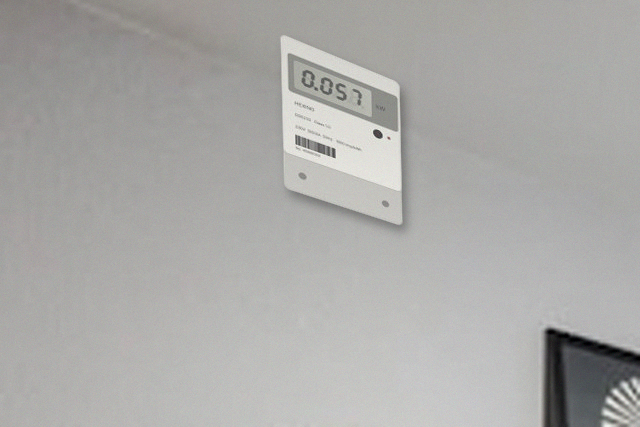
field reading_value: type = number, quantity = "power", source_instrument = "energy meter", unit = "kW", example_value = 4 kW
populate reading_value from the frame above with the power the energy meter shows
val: 0.057 kW
